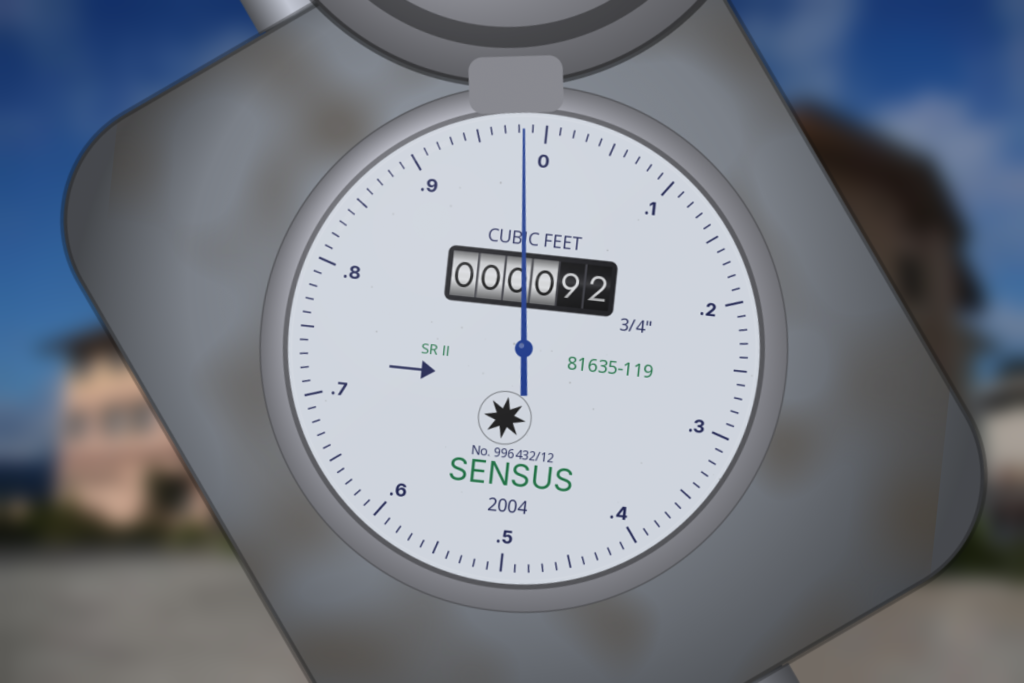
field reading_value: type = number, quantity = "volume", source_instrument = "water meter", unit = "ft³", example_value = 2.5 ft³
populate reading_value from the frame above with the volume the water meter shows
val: 91.98 ft³
